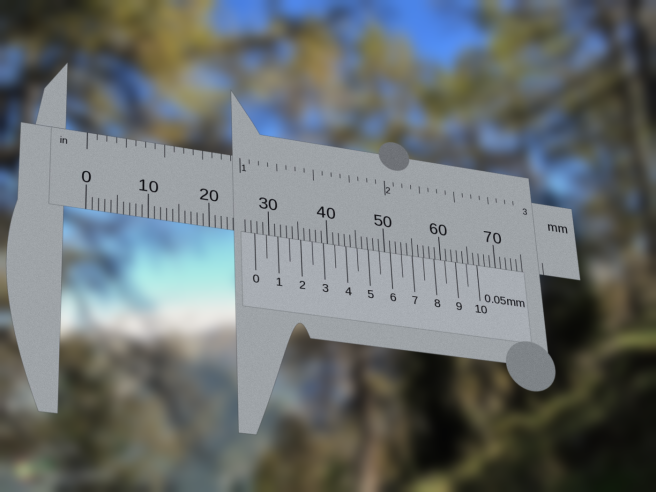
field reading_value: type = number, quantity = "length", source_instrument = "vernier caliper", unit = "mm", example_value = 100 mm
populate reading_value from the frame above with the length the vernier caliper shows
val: 27.6 mm
